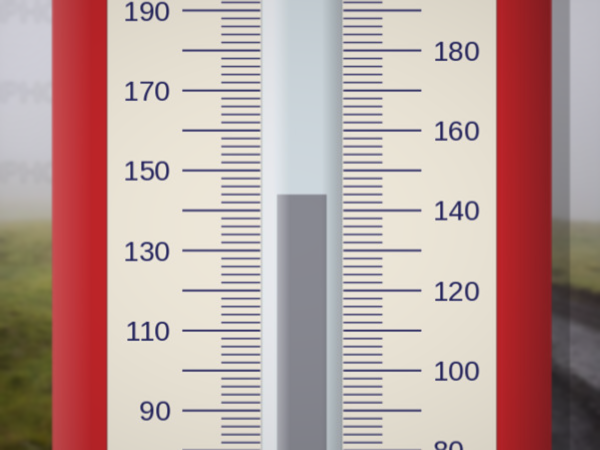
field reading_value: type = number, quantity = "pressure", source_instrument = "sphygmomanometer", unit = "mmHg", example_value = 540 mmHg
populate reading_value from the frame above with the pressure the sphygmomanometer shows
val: 144 mmHg
